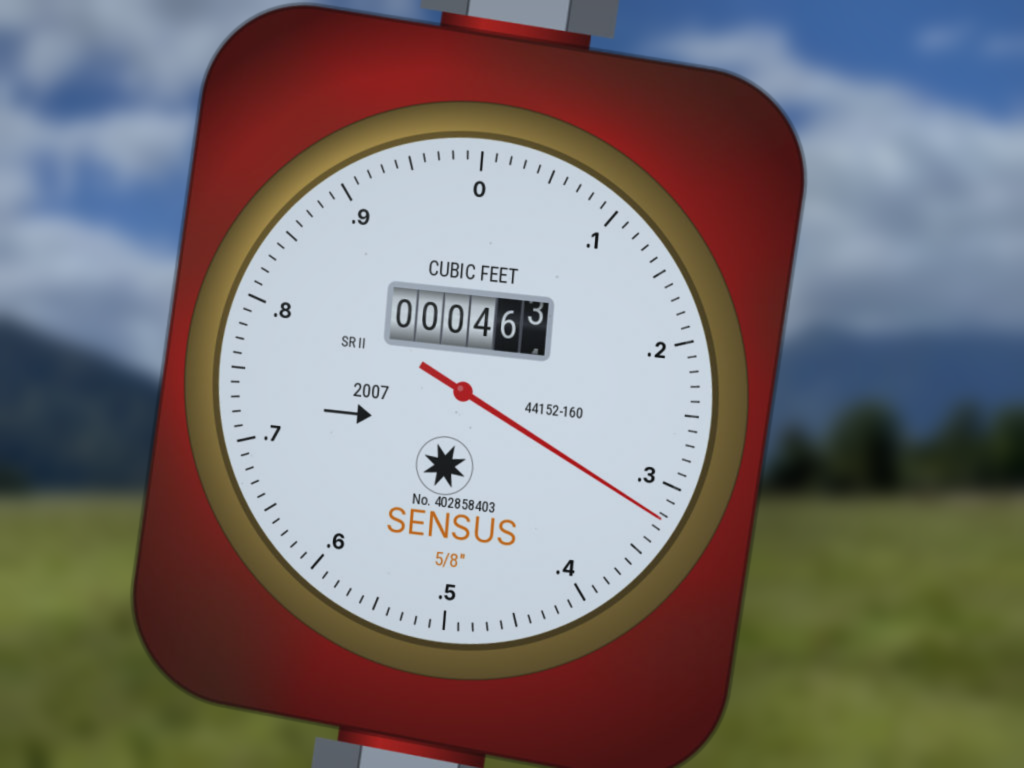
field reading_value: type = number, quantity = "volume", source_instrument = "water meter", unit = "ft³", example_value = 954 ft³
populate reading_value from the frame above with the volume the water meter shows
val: 463.32 ft³
